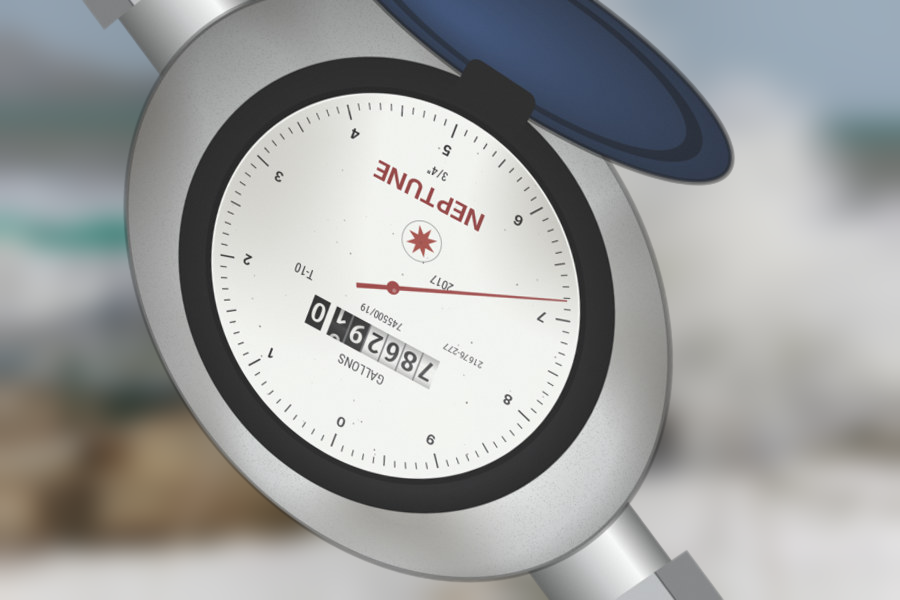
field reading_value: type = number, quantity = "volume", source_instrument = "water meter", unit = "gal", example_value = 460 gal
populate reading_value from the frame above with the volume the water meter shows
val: 7862906.8 gal
